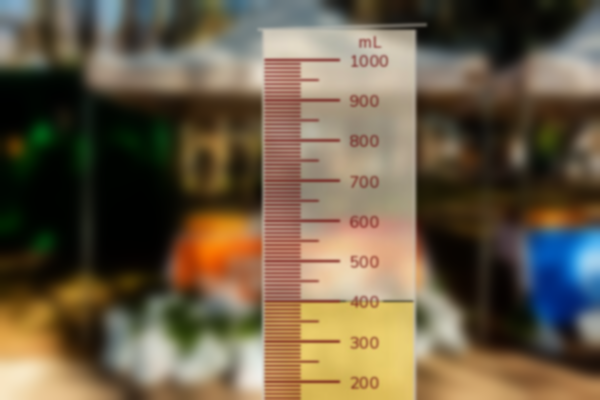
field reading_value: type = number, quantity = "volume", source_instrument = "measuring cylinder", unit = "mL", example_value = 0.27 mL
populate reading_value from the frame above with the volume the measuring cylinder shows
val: 400 mL
